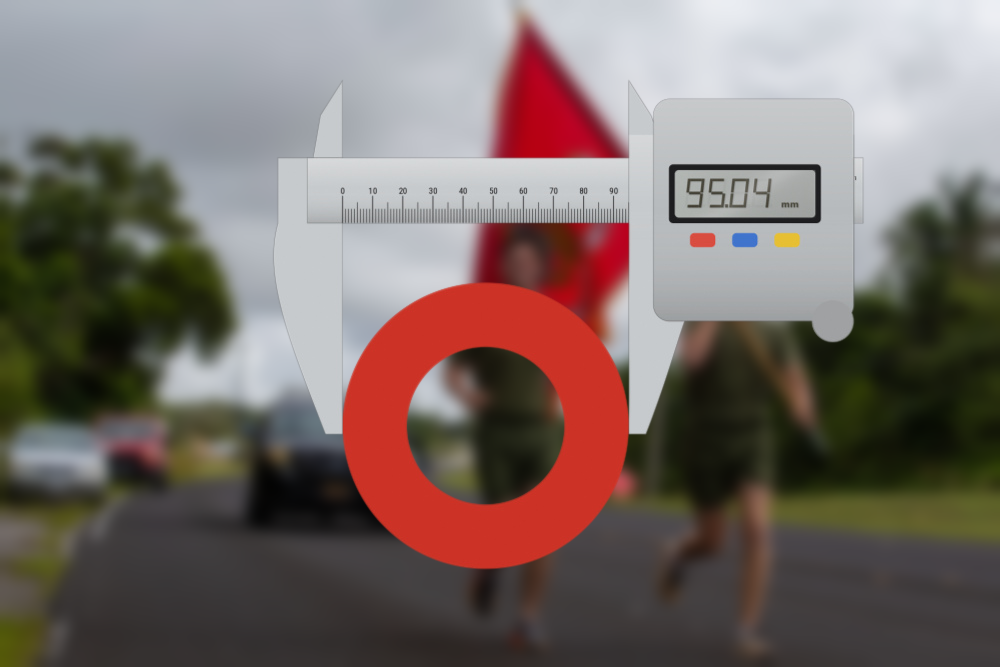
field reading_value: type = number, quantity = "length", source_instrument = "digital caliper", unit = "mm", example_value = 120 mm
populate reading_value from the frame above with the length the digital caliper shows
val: 95.04 mm
